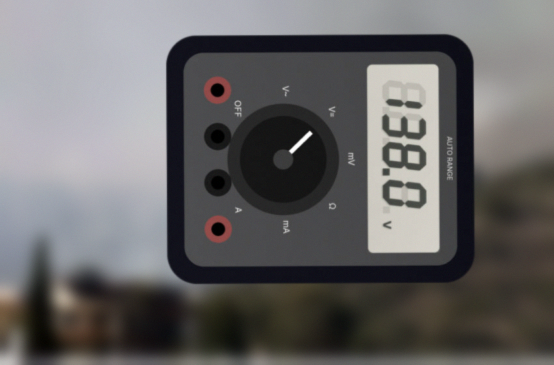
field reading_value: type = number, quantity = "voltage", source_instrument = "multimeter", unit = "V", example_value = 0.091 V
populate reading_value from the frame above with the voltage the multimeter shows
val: 138.0 V
